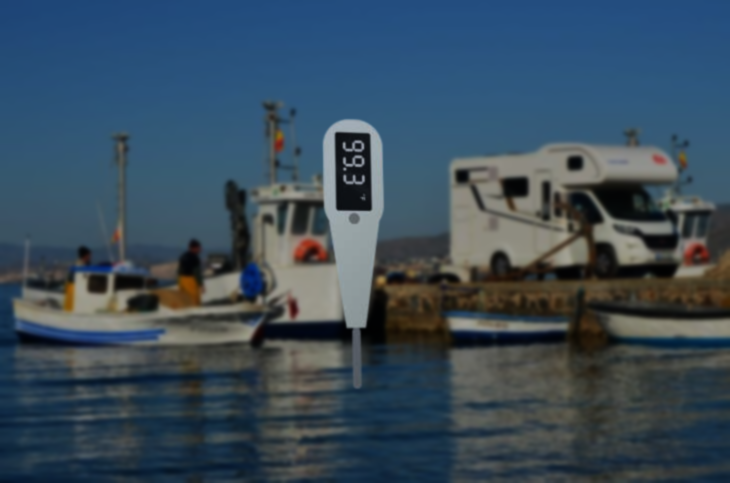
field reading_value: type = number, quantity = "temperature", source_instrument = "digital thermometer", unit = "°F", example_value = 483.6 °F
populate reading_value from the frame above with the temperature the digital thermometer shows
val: 99.3 °F
